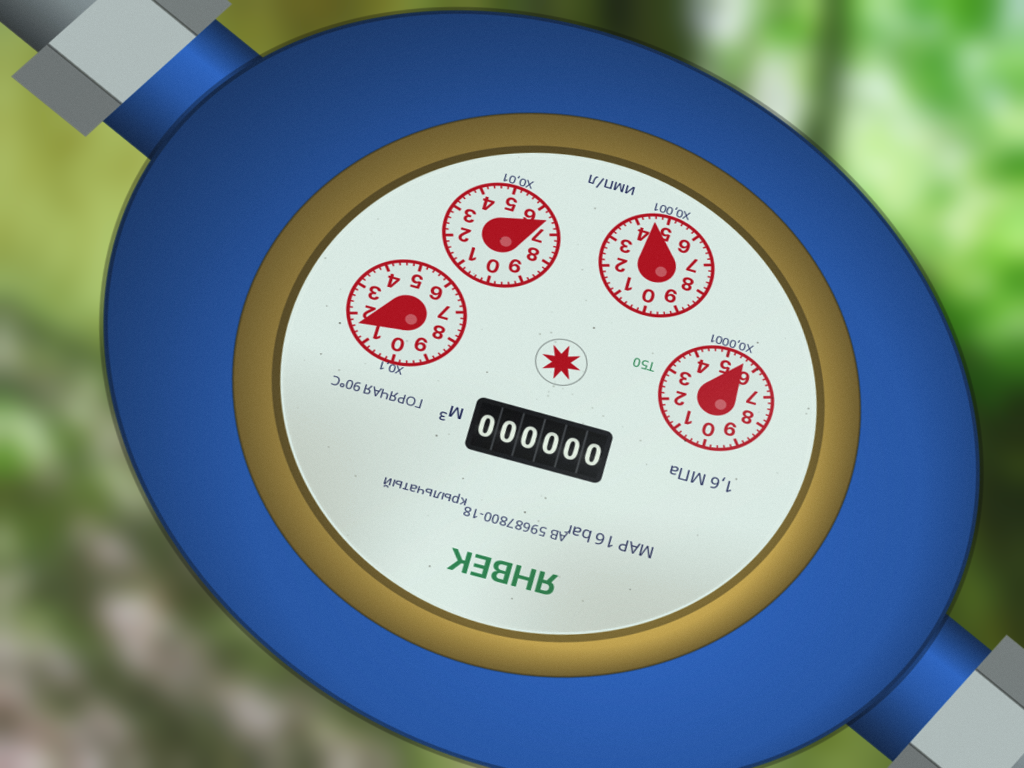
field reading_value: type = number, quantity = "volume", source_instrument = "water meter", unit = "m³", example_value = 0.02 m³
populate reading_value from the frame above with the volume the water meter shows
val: 0.1645 m³
